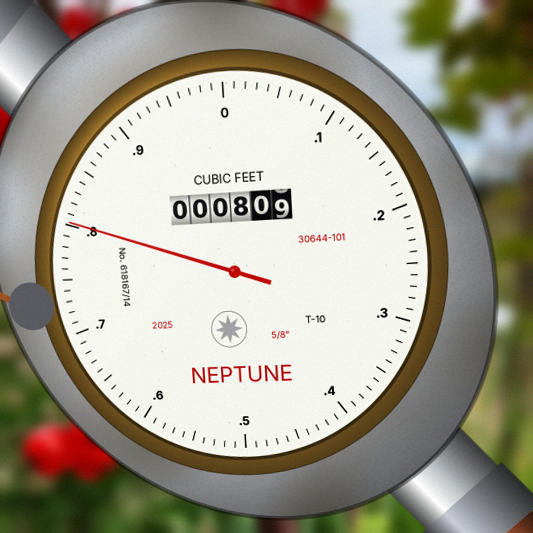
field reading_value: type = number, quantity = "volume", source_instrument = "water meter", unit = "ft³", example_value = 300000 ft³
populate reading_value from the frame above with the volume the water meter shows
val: 808.80 ft³
